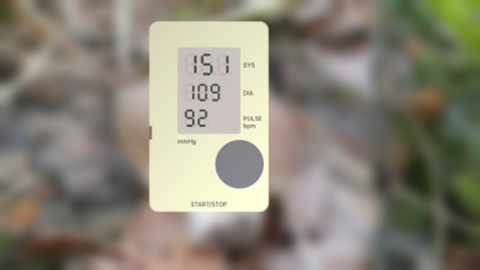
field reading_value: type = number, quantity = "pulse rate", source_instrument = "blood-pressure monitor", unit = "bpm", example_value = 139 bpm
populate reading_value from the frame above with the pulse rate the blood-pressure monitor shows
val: 92 bpm
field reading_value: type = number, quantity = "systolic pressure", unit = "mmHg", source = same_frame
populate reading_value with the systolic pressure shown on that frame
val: 151 mmHg
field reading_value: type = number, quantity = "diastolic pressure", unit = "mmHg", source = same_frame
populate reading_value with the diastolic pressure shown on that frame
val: 109 mmHg
